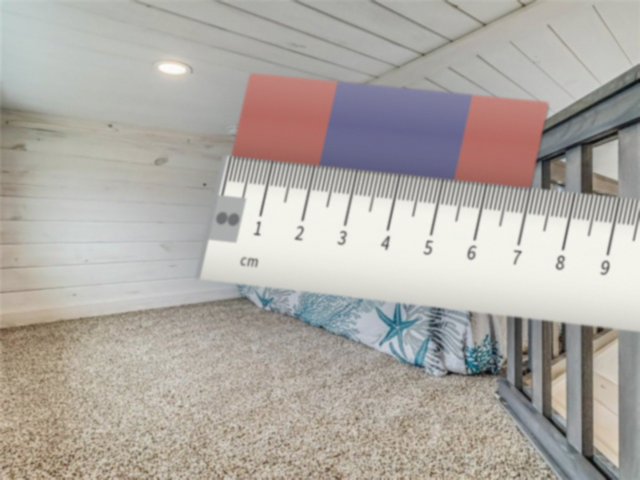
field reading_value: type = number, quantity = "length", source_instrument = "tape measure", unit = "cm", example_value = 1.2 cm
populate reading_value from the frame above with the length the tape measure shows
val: 7 cm
